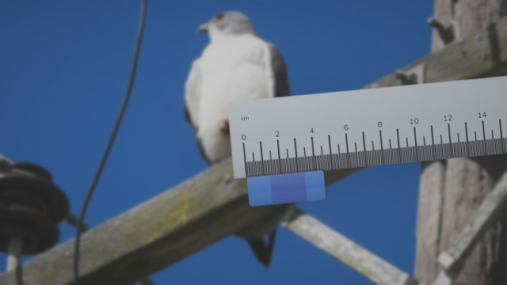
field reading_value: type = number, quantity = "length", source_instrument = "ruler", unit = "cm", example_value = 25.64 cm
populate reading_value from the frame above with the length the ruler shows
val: 4.5 cm
